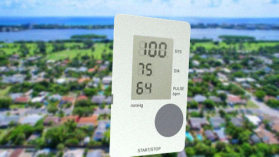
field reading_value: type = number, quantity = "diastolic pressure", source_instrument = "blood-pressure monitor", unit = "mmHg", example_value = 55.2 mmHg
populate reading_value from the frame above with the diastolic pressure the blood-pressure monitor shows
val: 75 mmHg
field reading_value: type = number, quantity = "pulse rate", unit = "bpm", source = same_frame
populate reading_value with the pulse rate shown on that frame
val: 64 bpm
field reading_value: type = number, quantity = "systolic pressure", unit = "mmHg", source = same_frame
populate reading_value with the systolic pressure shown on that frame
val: 100 mmHg
